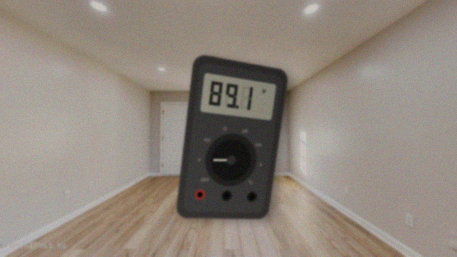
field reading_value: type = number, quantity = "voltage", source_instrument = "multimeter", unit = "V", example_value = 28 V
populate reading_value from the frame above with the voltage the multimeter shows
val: 89.1 V
